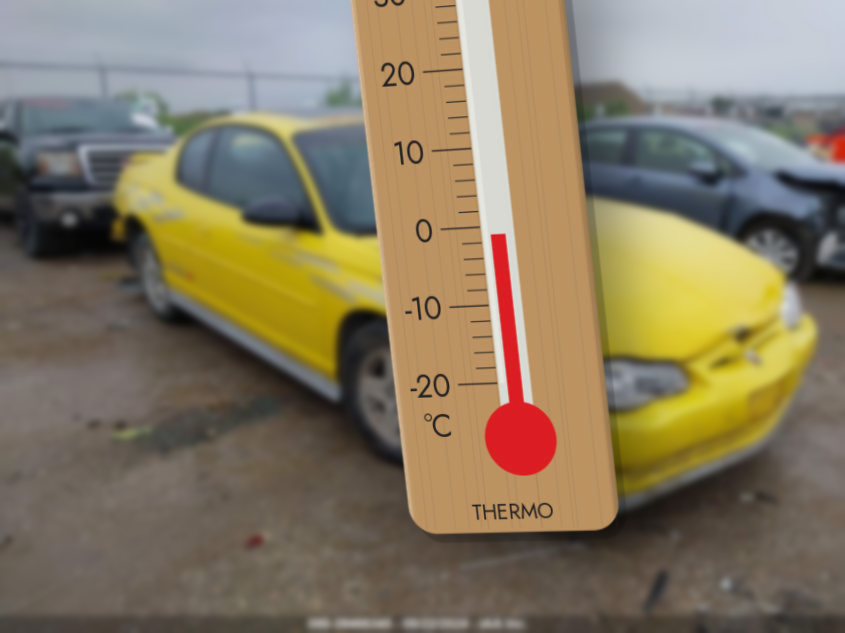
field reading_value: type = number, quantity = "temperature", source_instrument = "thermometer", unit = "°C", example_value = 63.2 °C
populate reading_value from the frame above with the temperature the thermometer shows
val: -1 °C
